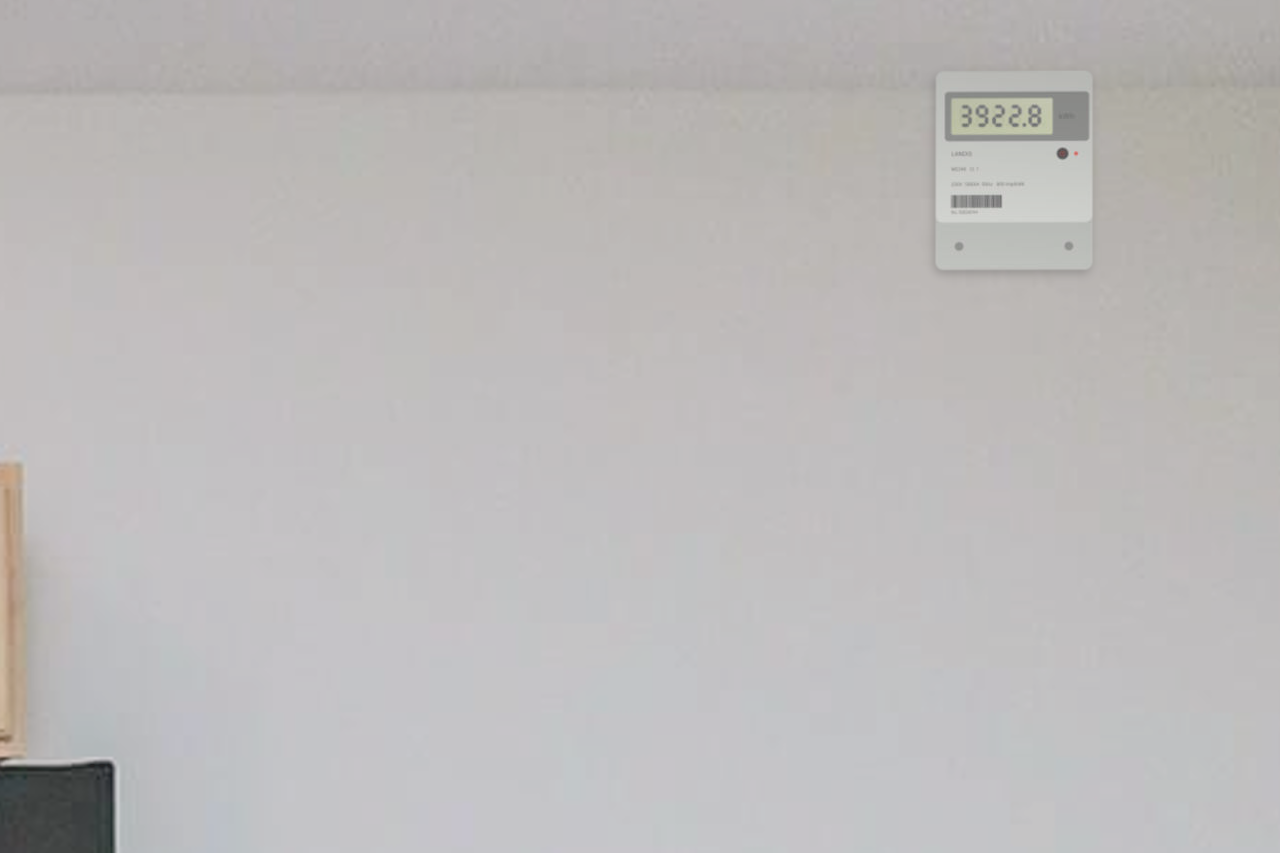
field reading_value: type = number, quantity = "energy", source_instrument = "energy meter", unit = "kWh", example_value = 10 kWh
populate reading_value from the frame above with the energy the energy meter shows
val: 3922.8 kWh
